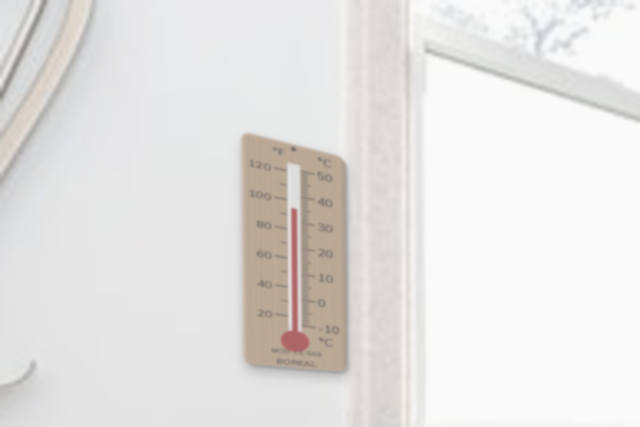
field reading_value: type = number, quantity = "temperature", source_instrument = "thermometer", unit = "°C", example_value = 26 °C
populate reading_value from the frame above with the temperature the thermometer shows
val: 35 °C
